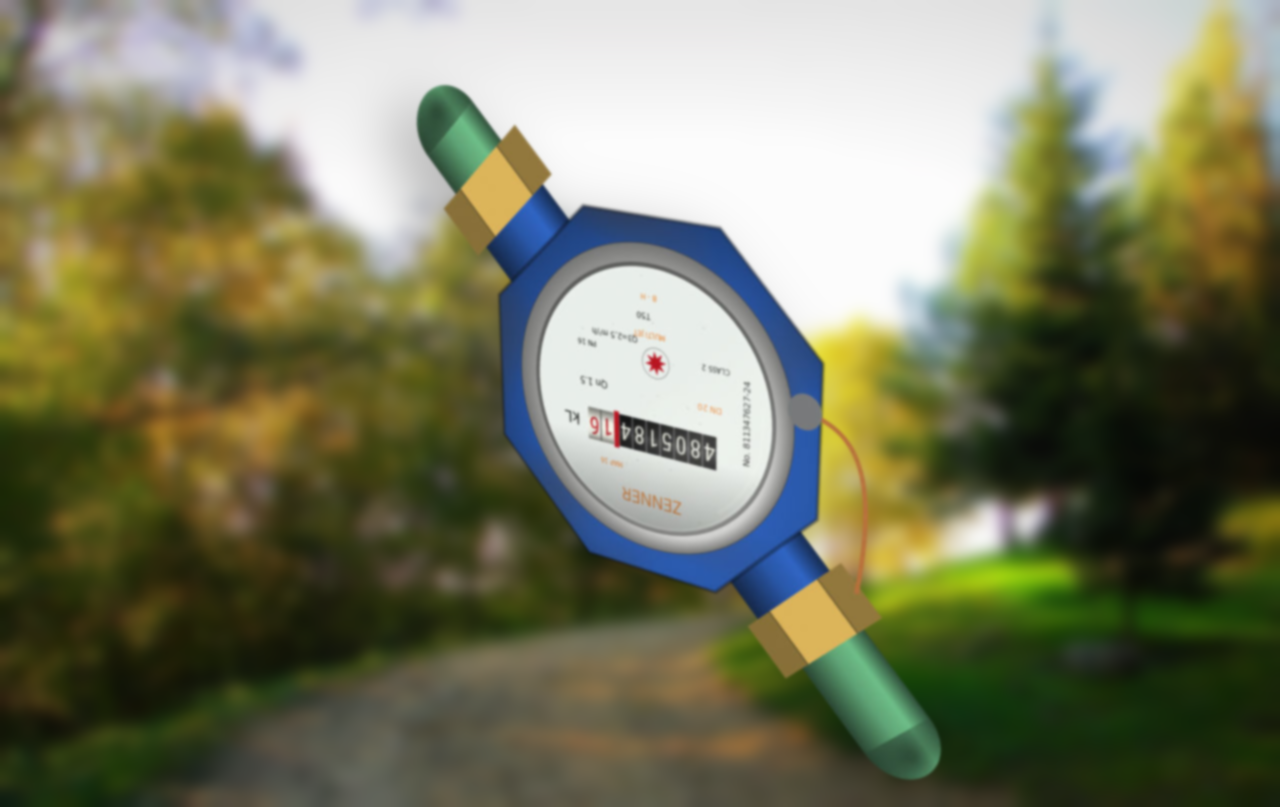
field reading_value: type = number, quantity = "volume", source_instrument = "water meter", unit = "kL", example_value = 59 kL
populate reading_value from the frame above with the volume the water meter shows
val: 4805184.16 kL
